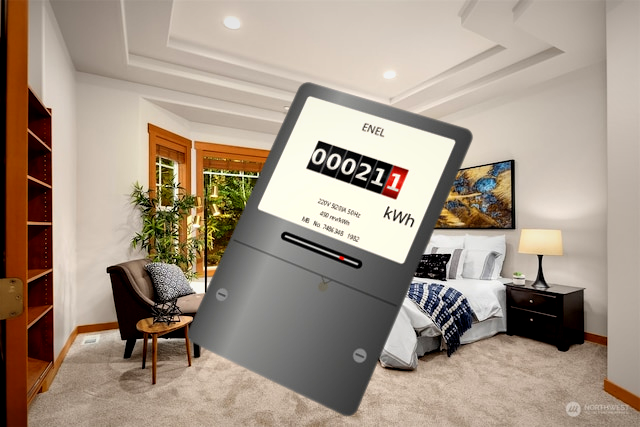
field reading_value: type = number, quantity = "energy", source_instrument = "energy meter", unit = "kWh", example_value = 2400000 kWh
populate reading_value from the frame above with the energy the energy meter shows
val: 21.1 kWh
